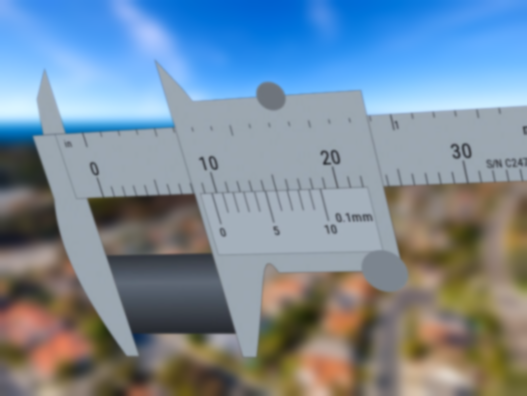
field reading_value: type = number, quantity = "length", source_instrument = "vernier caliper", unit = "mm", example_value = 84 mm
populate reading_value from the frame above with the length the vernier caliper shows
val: 9.6 mm
